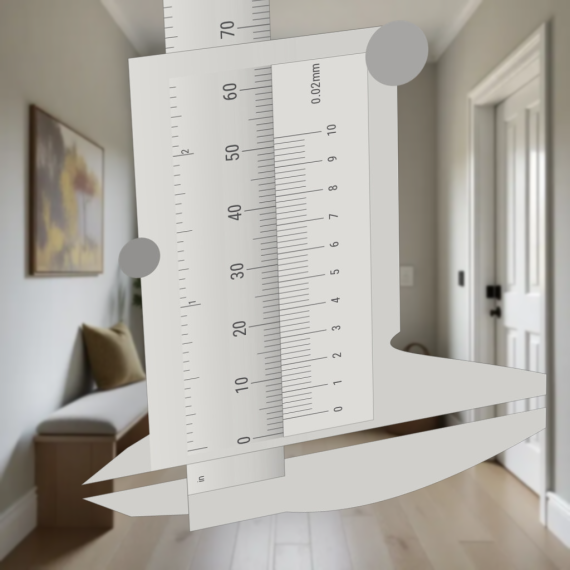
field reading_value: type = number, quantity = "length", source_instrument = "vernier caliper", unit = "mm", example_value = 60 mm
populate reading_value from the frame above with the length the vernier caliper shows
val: 2.4 mm
